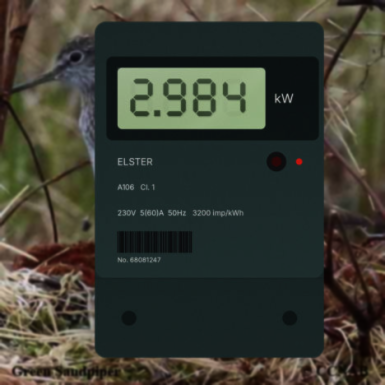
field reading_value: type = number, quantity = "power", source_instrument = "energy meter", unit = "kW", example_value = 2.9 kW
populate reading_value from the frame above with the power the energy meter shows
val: 2.984 kW
